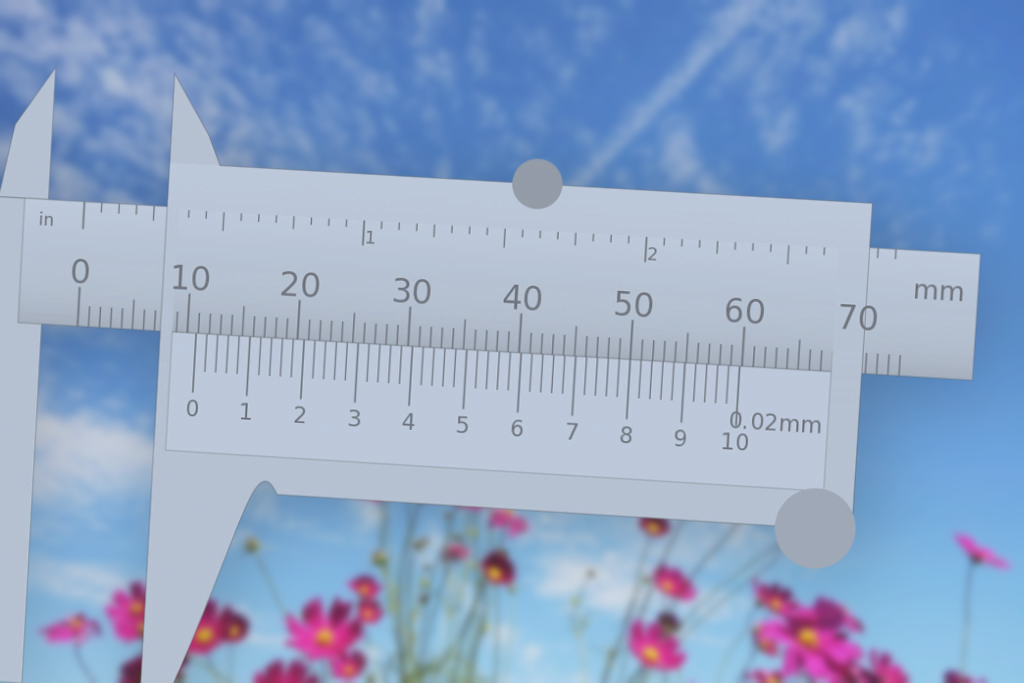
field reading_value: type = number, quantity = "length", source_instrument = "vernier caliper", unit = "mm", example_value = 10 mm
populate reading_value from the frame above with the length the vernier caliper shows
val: 10.8 mm
